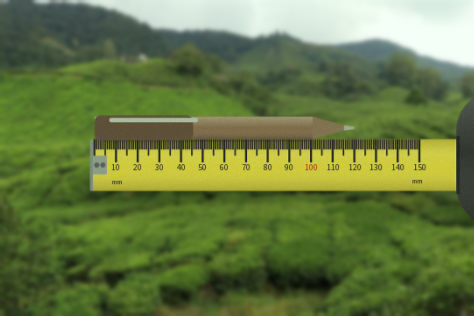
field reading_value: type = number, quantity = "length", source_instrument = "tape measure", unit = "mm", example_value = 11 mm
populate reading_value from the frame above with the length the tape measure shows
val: 120 mm
